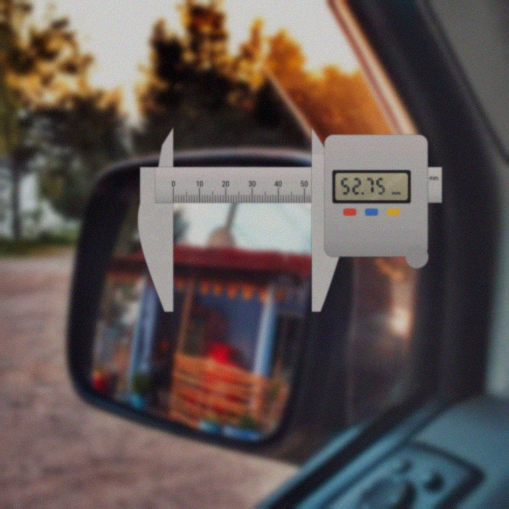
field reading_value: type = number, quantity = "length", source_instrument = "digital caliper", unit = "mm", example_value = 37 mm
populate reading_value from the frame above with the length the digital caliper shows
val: 52.75 mm
